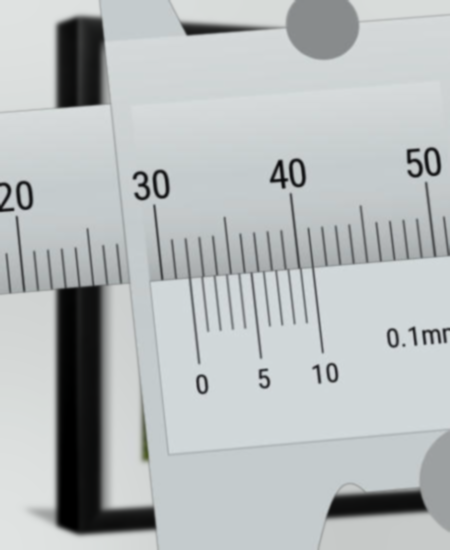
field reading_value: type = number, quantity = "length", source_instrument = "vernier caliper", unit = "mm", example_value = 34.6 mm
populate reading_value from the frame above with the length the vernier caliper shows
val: 32.0 mm
